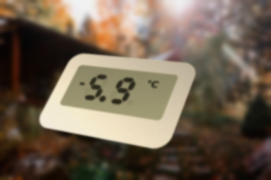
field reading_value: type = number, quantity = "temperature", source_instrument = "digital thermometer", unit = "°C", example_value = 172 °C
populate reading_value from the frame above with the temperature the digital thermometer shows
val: -5.9 °C
